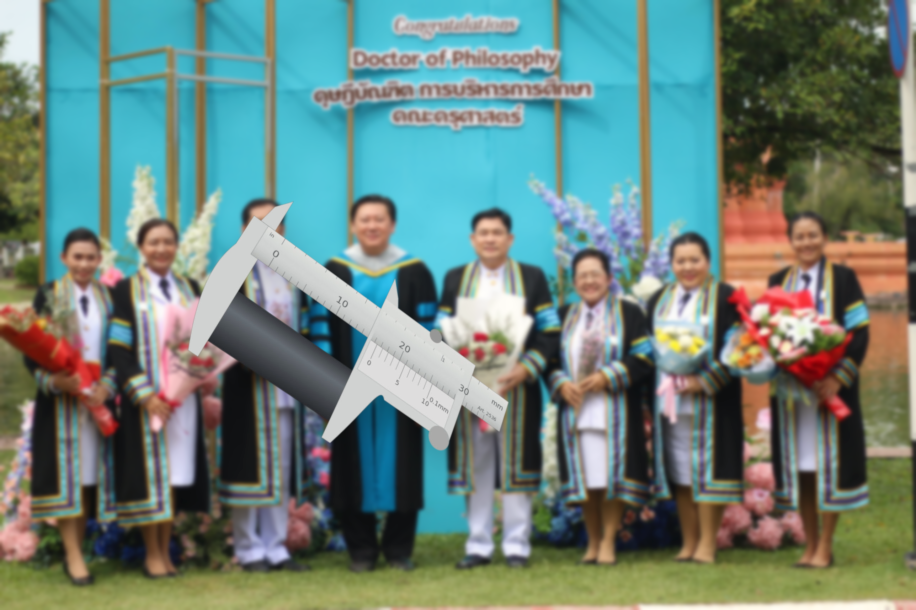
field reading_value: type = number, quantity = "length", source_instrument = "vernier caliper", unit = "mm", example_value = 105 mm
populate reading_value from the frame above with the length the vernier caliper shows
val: 16.4 mm
